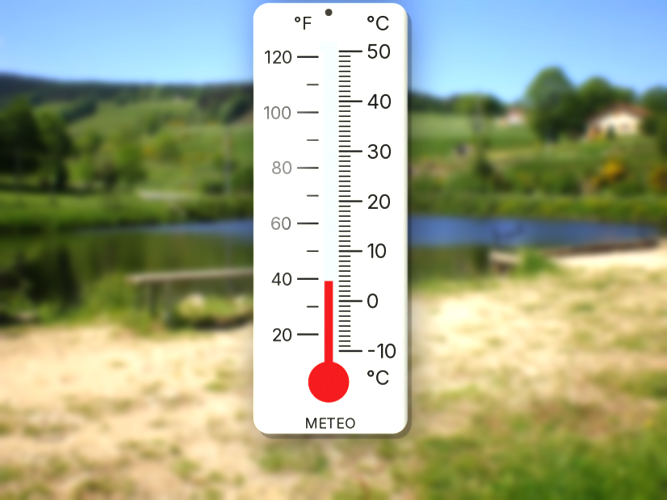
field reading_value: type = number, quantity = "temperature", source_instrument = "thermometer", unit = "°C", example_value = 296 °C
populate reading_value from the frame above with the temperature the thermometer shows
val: 4 °C
